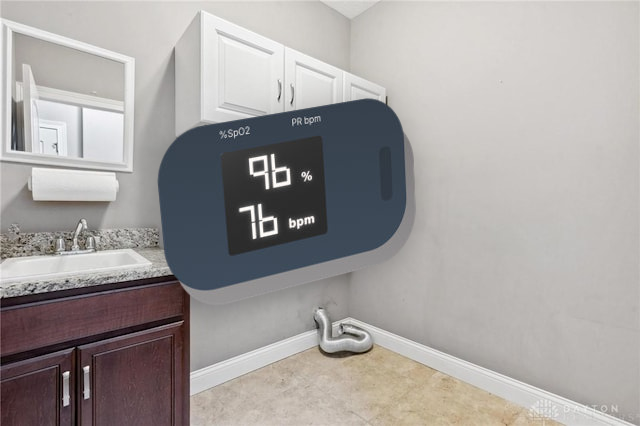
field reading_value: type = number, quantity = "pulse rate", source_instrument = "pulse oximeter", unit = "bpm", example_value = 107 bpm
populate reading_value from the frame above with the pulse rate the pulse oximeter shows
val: 76 bpm
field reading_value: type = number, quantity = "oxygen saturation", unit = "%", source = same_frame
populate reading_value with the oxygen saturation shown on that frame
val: 96 %
